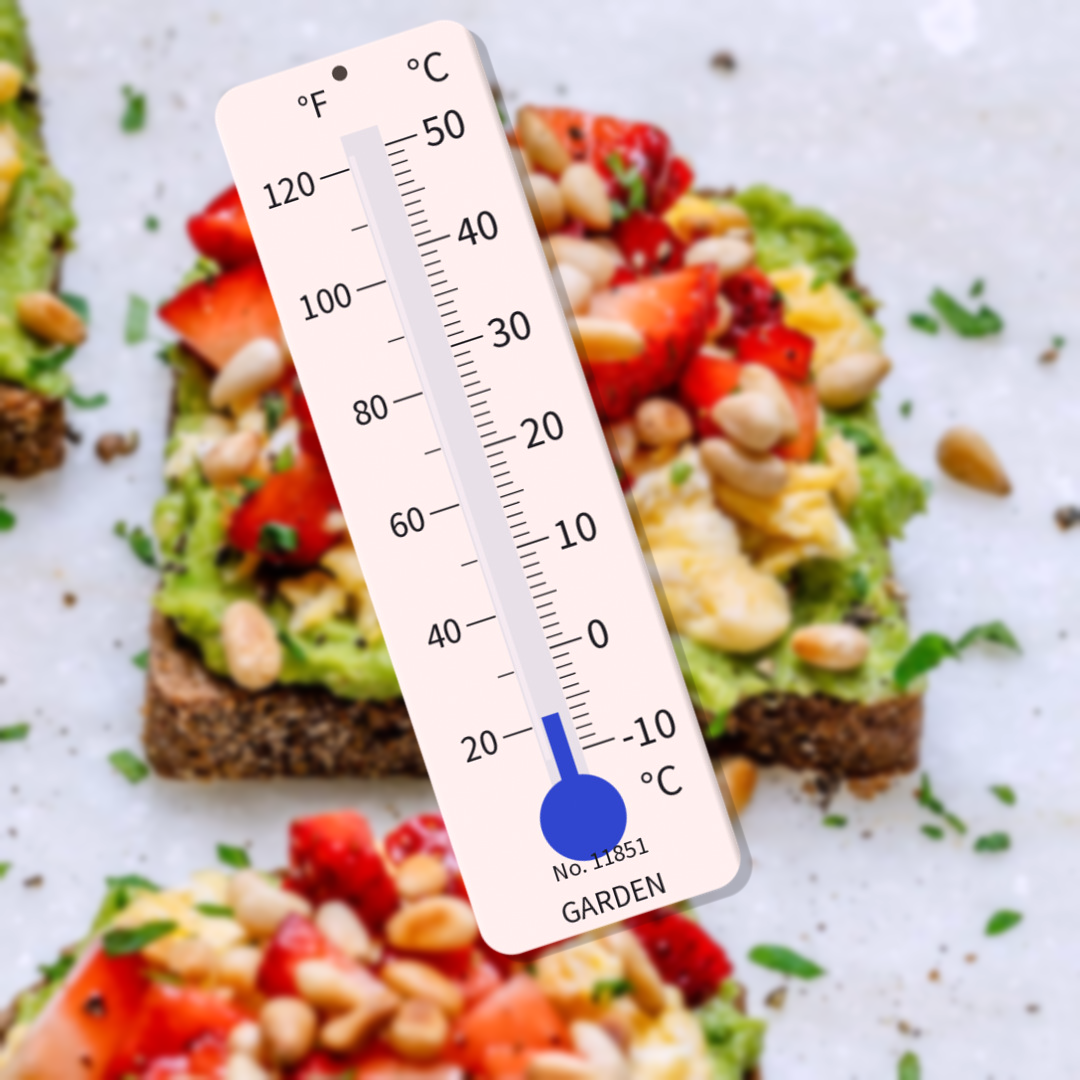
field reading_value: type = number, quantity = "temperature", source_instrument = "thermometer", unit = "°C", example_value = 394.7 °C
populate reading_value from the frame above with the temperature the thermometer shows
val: -6 °C
